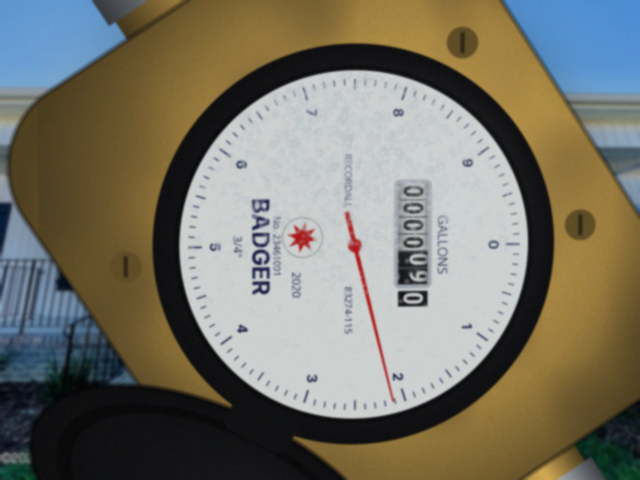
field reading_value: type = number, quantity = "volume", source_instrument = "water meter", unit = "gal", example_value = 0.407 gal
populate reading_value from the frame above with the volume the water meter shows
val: 92.1 gal
